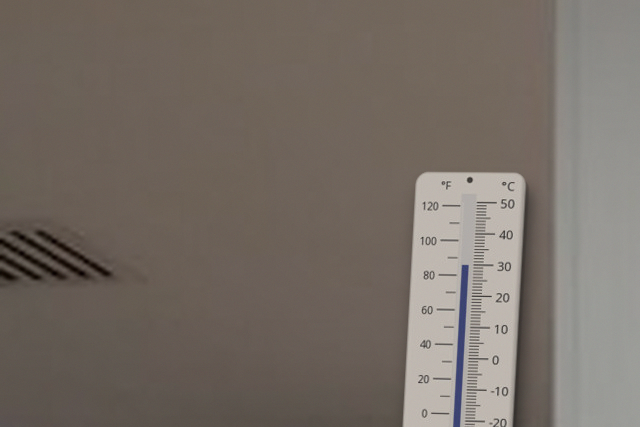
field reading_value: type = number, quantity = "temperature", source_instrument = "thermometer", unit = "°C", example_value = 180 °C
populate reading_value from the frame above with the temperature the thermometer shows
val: 30 °C
